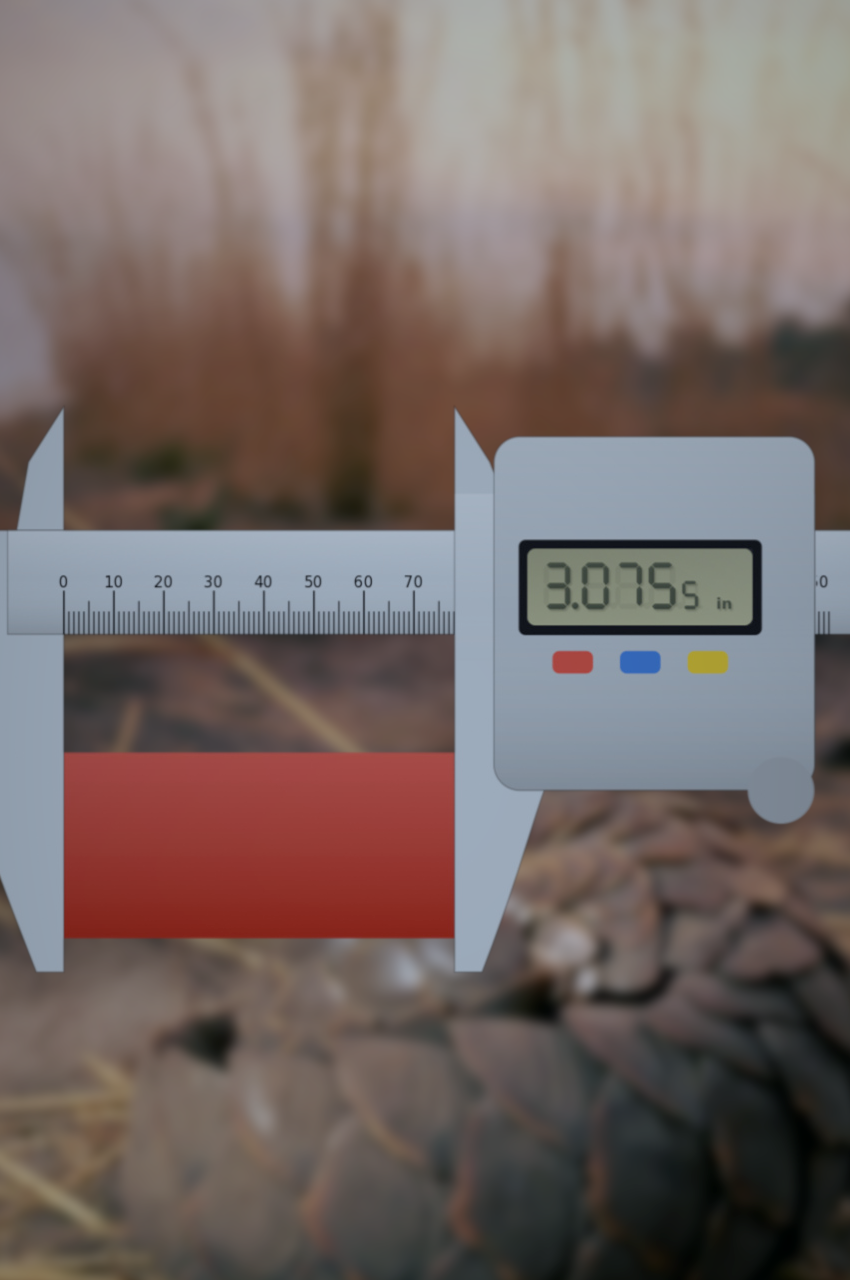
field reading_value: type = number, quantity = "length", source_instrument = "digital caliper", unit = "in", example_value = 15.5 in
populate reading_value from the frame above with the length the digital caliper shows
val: 3.0755 in
